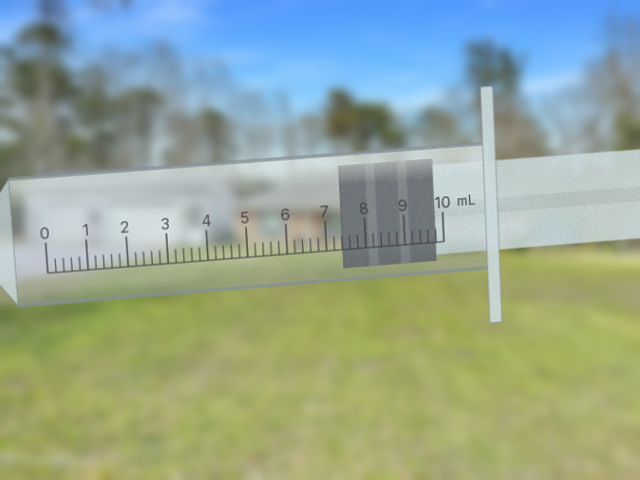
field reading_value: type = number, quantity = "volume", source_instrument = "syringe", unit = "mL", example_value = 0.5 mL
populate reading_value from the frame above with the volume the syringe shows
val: 7.4 mL
